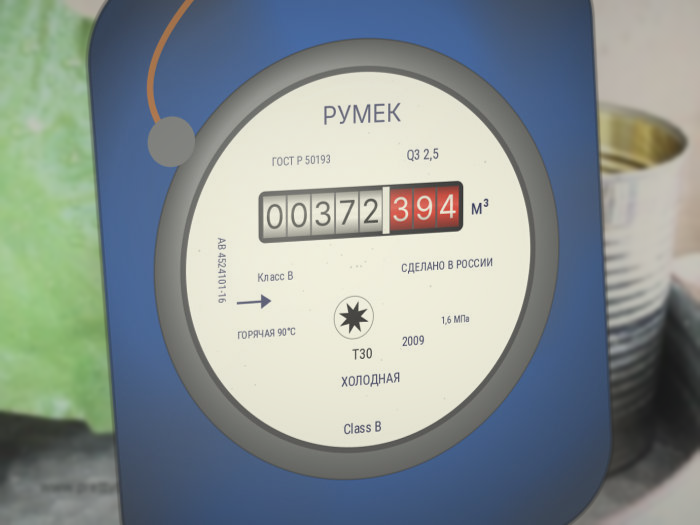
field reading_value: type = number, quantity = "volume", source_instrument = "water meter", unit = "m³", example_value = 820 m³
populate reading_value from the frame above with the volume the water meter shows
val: 372.394 m³
